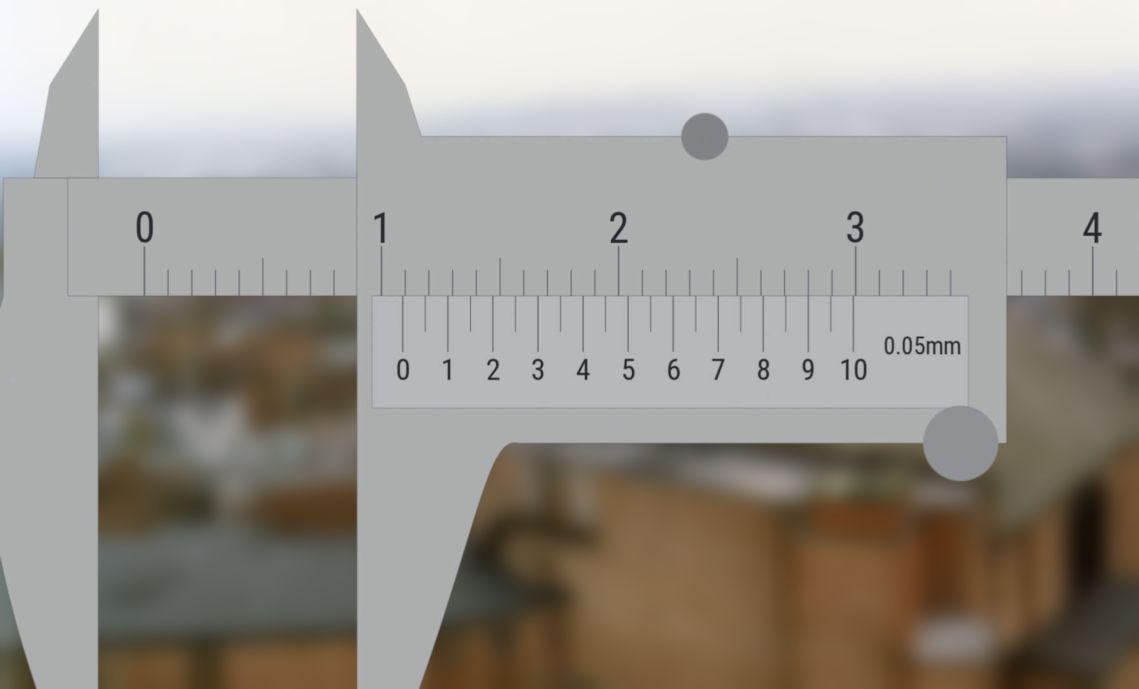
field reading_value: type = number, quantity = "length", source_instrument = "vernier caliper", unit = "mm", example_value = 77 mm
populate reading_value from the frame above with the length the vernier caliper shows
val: 10.90 mm
